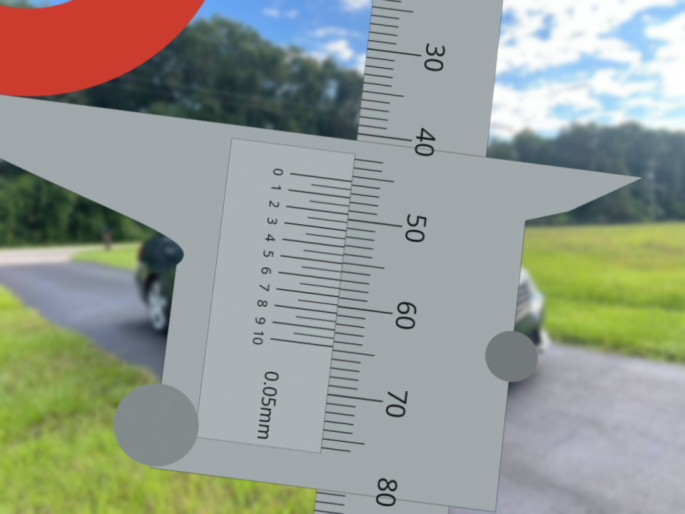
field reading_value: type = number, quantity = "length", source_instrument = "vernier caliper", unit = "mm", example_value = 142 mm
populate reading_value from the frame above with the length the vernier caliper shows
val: 45.6 mm
